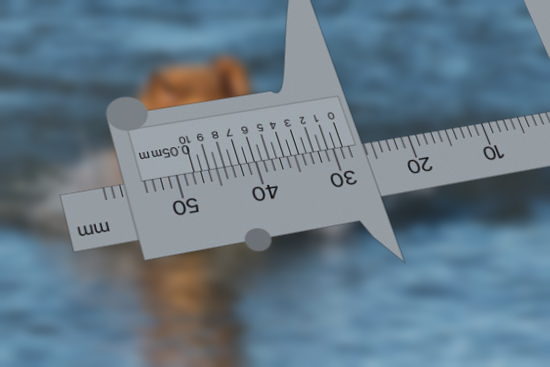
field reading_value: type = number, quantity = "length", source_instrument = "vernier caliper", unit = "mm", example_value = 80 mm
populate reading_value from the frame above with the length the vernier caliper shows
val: 28.8 mm
